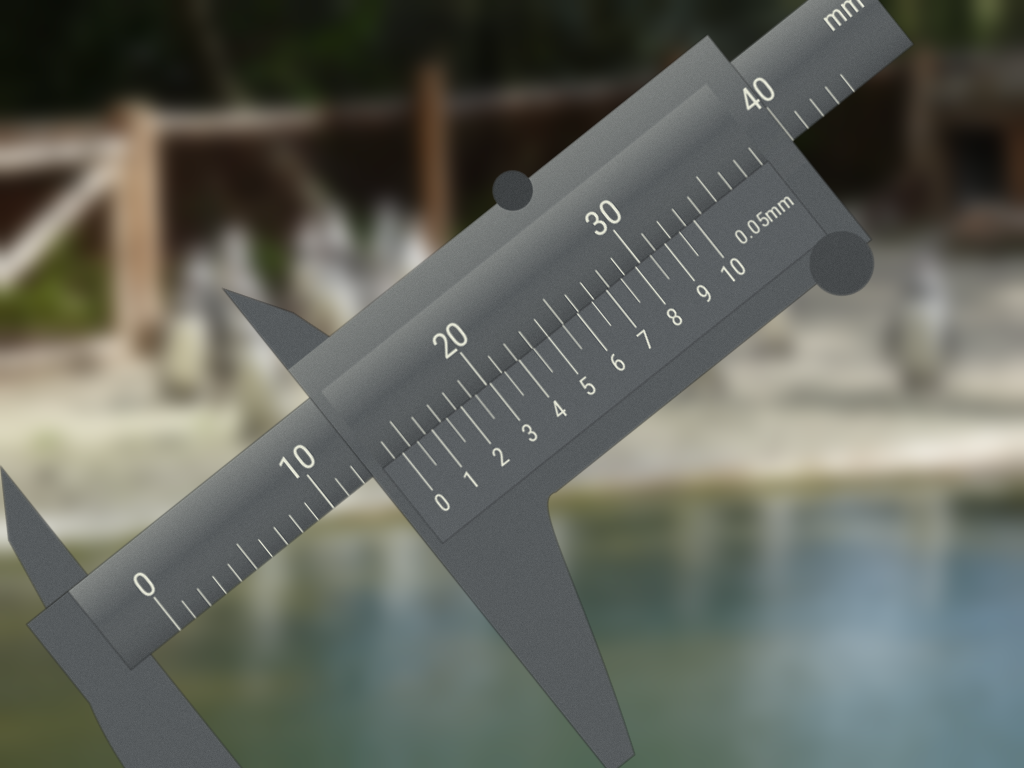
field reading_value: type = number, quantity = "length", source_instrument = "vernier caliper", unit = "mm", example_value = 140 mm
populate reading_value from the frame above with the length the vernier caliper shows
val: 14.5 mm
